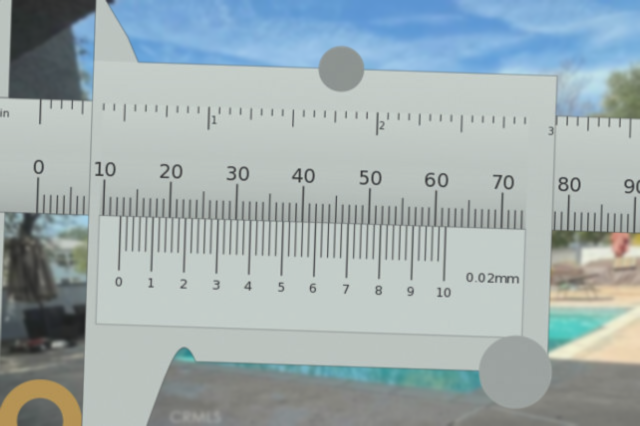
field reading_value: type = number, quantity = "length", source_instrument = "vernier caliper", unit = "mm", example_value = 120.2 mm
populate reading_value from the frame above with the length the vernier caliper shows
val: 12.6 mm
